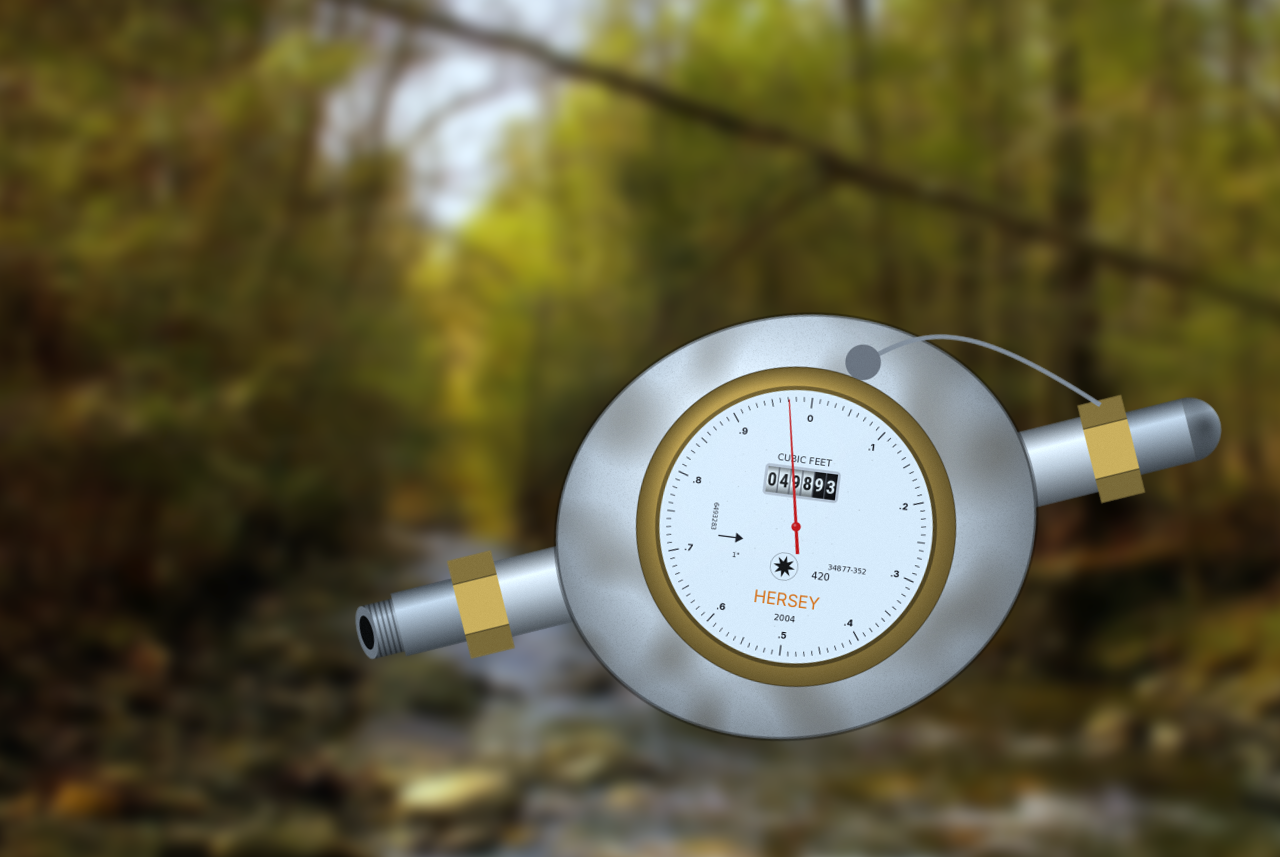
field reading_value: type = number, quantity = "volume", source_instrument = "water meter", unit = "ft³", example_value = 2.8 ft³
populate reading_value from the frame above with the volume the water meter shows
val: 49892.97 ft³
